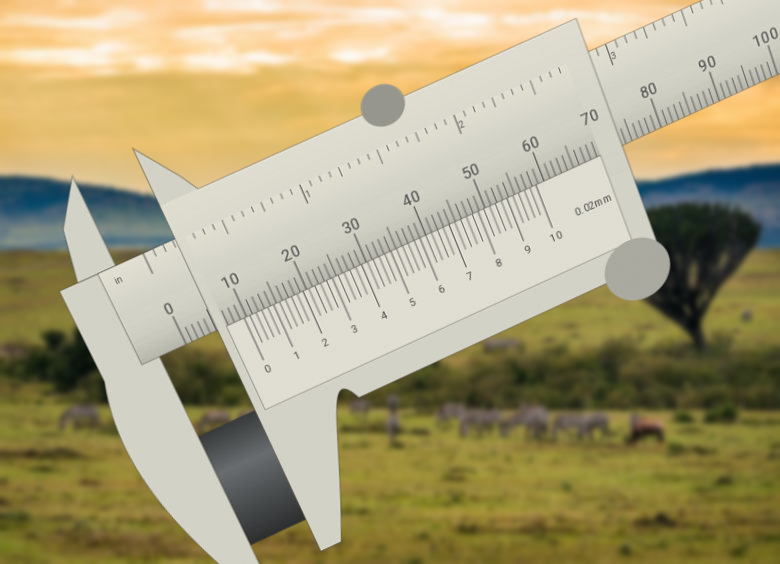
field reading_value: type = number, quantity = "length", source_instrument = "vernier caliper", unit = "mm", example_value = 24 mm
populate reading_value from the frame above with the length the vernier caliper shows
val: 9.6 mm
